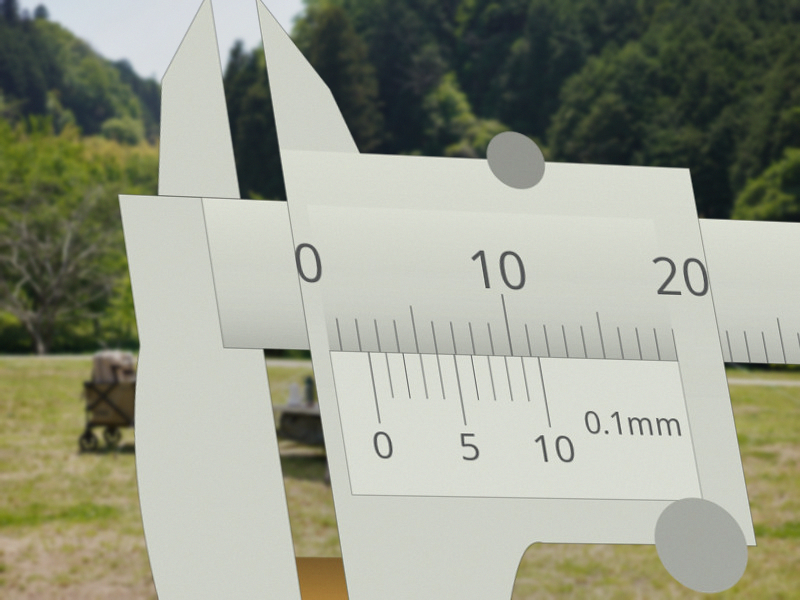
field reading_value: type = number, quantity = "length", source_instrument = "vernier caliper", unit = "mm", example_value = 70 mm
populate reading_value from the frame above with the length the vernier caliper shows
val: 2.4 mm
